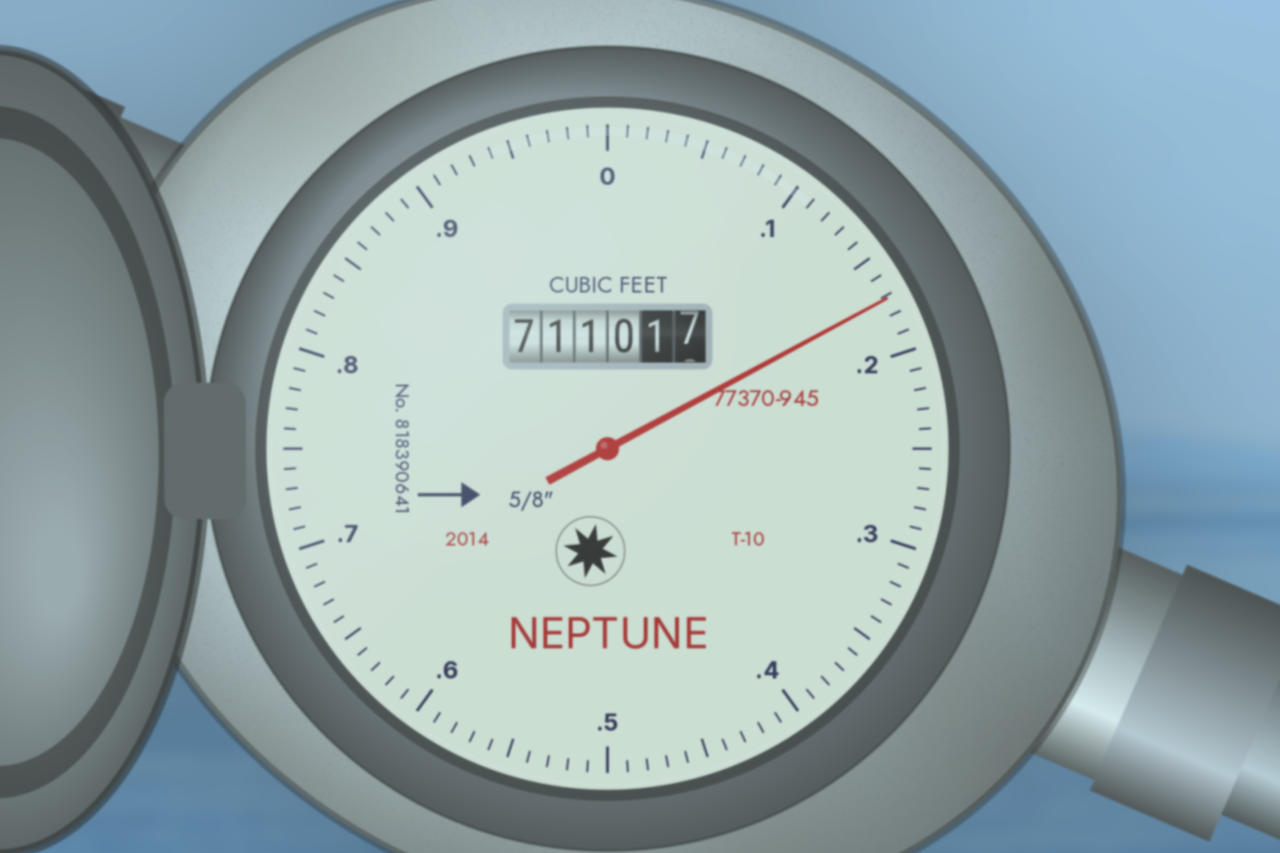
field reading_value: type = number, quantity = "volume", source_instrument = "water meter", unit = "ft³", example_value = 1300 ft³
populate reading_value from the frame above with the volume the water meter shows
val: 711017.17 ft³
